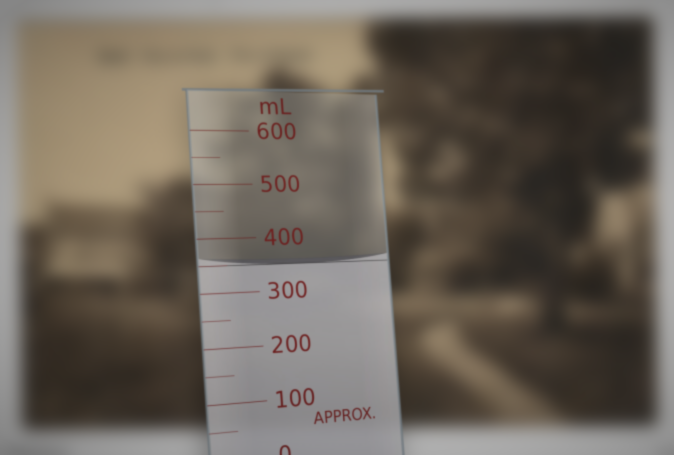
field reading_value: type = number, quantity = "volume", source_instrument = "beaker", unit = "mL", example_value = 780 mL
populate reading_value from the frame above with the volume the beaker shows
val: 350 mL
